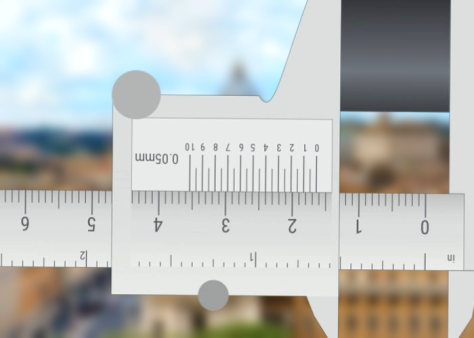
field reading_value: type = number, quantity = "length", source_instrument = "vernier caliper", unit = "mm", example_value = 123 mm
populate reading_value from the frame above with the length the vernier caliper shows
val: 16.4 mm
